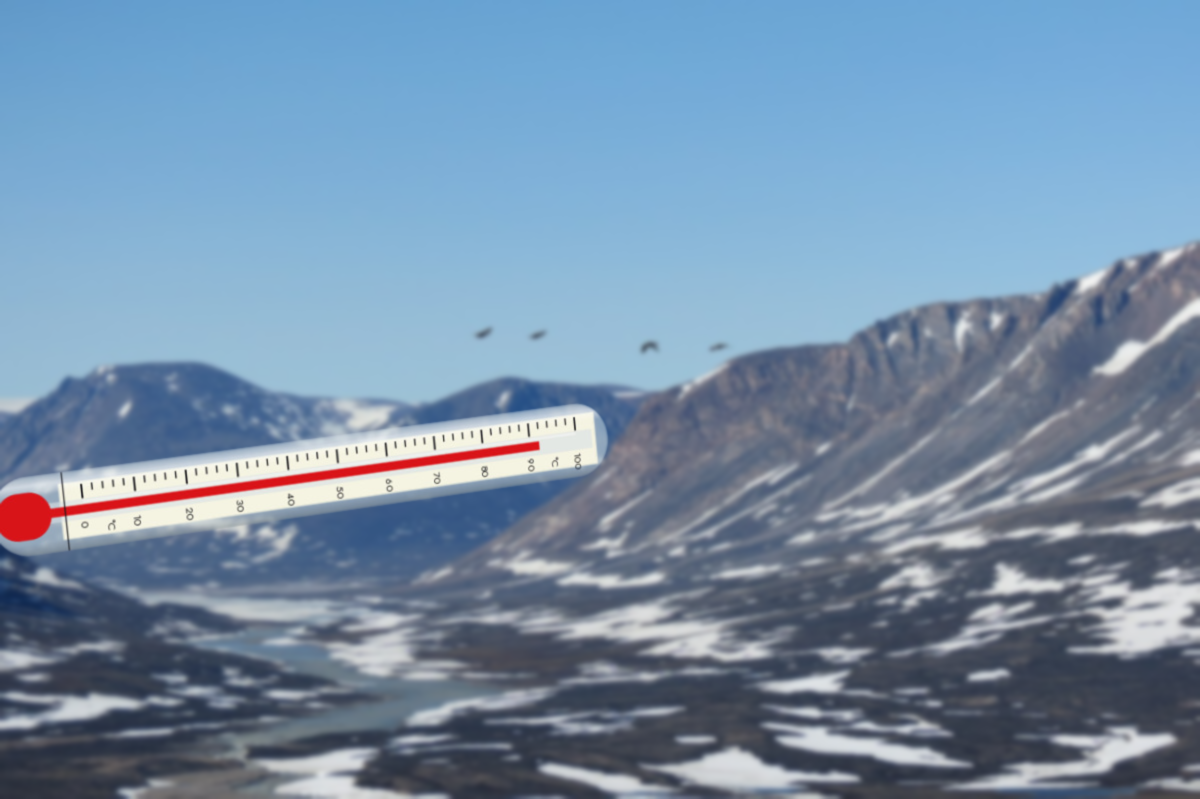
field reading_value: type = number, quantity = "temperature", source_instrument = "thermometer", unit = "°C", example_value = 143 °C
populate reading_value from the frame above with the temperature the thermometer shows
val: 92 °C
